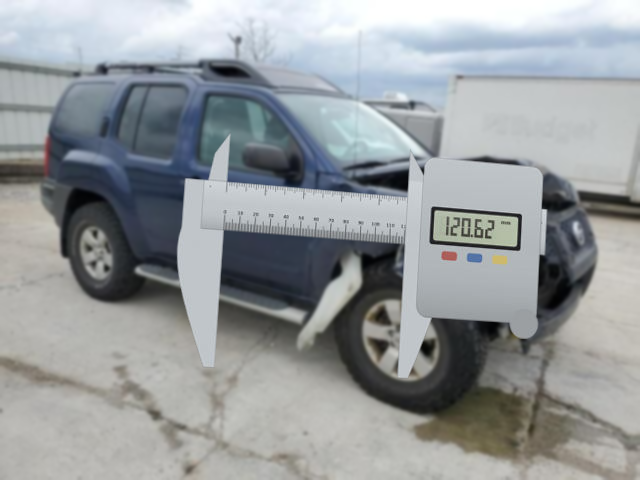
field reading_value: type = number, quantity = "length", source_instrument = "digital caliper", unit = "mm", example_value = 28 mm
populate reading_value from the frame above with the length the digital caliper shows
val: 120.62 mm
